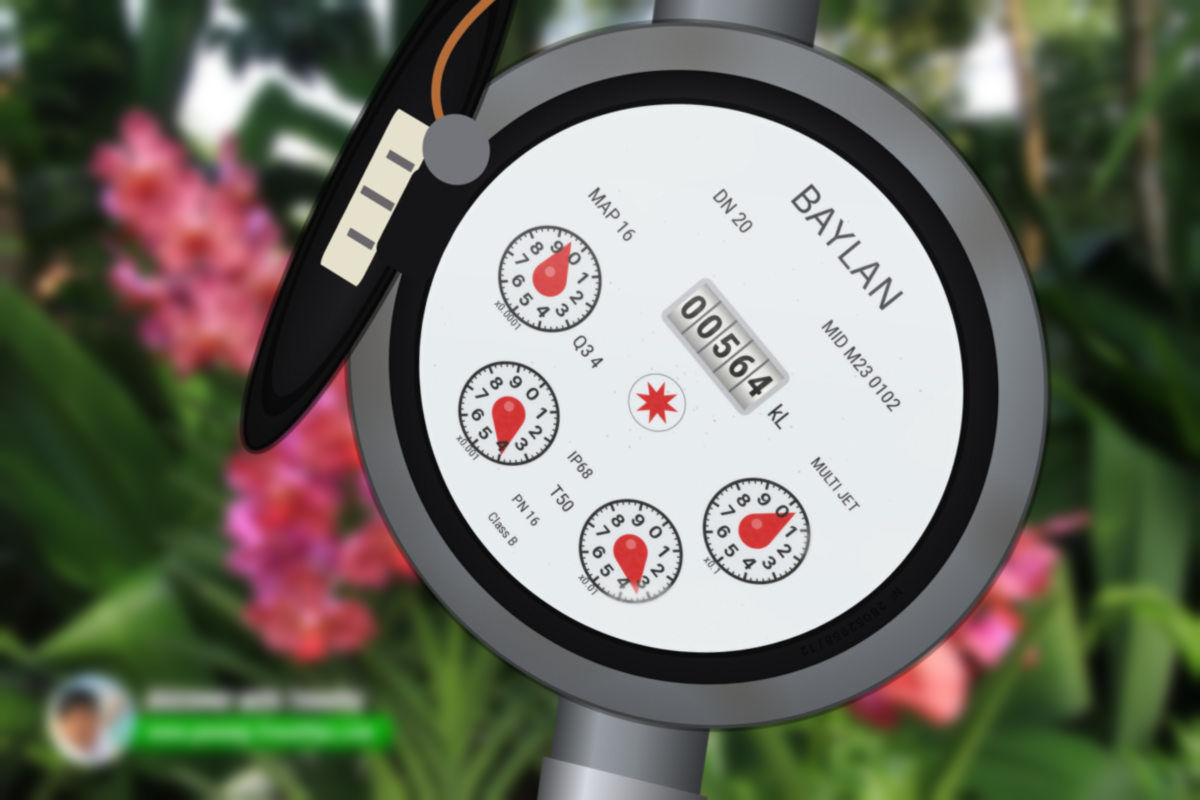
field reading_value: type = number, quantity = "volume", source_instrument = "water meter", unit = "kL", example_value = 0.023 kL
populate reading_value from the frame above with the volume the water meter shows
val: 564.0339 kL
